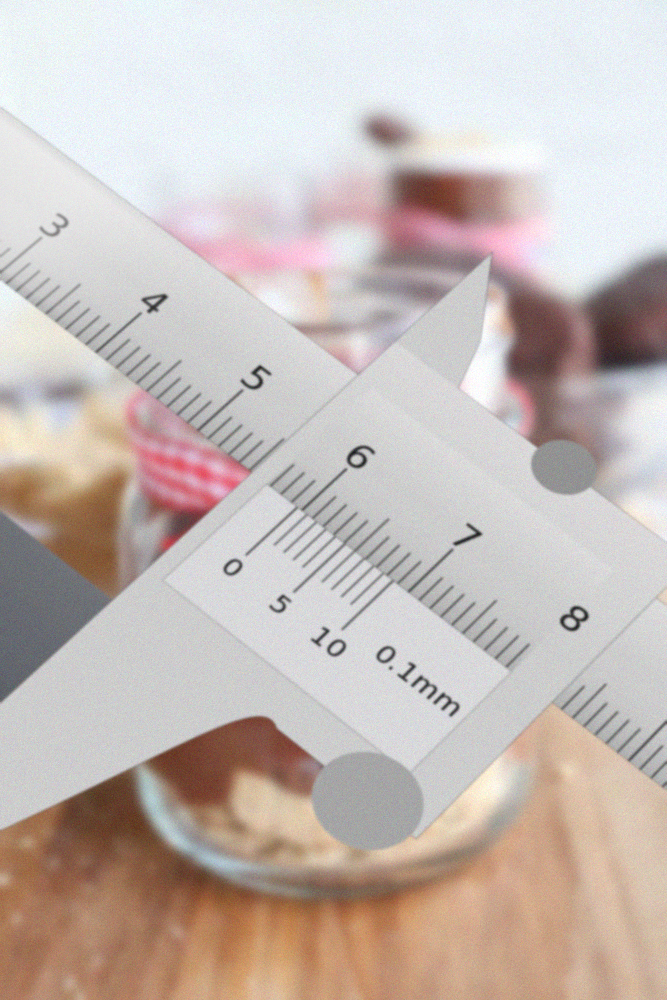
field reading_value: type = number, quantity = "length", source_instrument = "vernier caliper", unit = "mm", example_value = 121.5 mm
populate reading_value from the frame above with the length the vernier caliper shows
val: 59.6 mm
